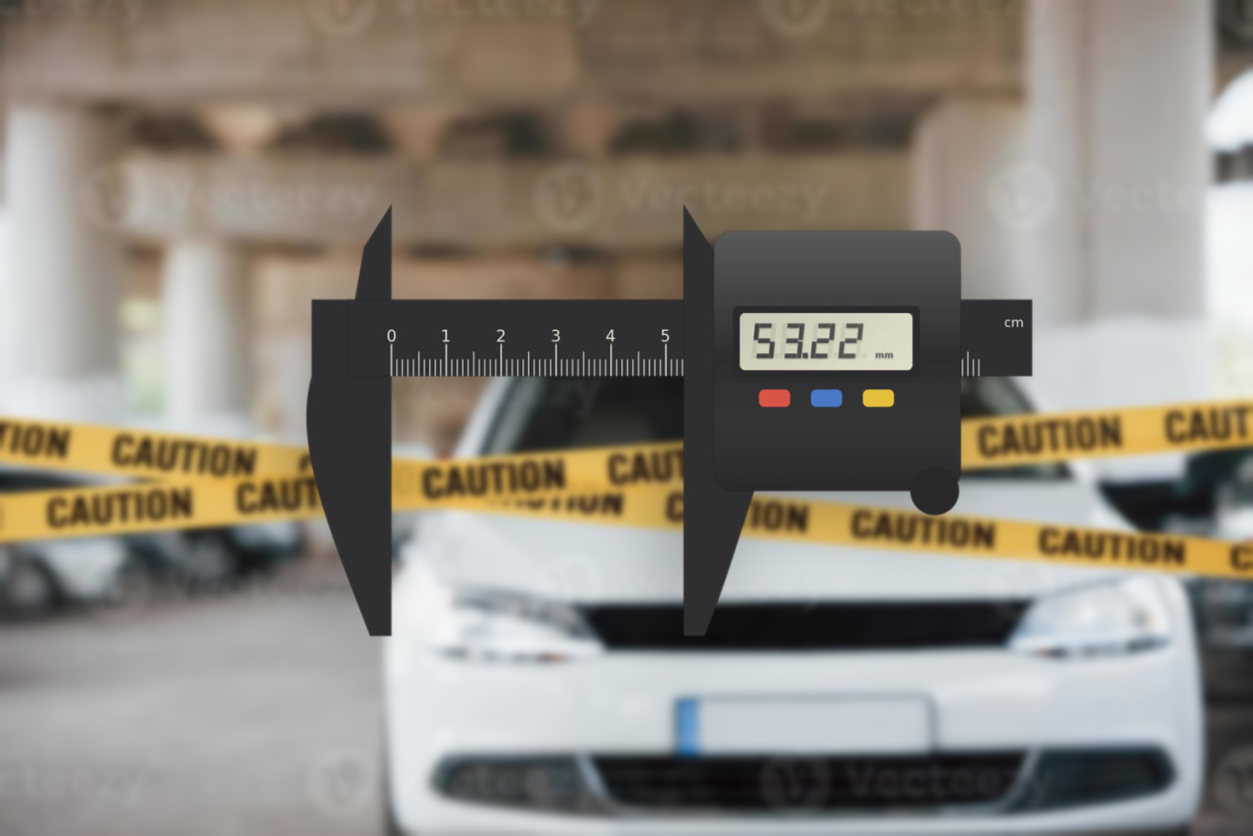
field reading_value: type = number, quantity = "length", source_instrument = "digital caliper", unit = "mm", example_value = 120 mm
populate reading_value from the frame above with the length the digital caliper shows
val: 53.22 mm
